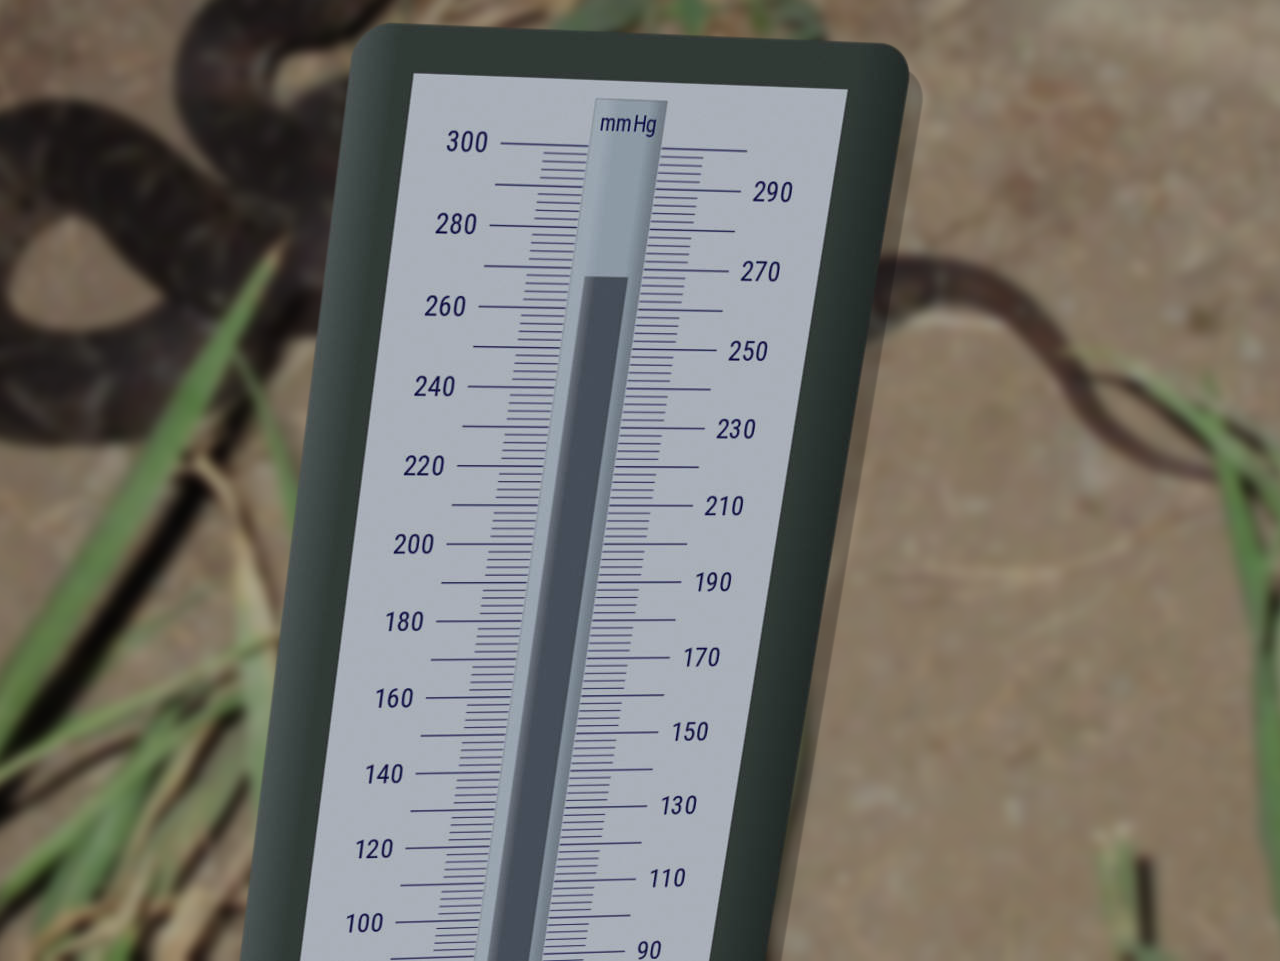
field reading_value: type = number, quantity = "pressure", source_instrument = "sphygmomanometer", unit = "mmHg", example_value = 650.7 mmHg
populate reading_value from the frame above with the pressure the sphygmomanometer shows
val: 268 mmHg
